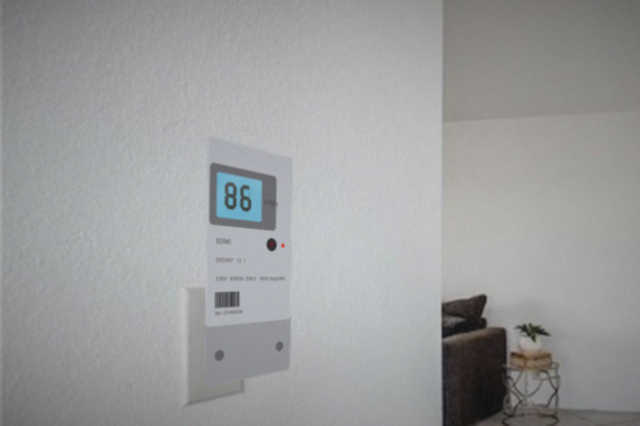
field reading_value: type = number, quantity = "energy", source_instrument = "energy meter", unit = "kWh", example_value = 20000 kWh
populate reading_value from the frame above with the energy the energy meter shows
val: 86 kWh
